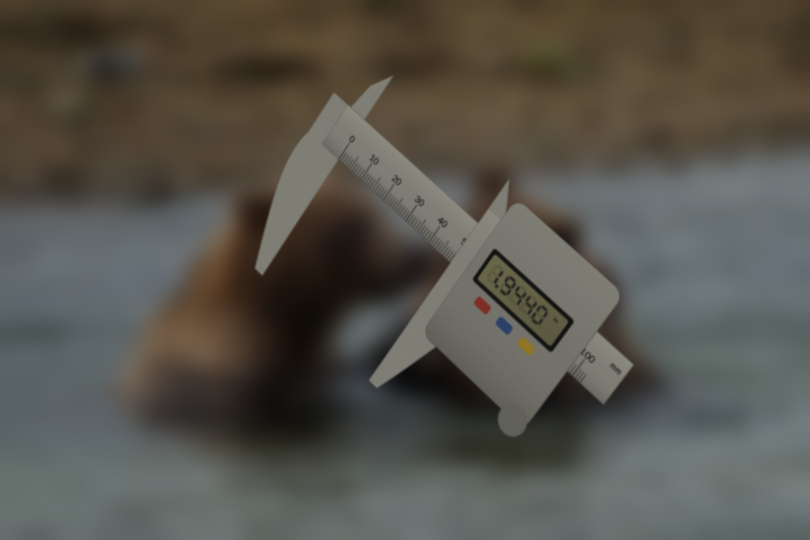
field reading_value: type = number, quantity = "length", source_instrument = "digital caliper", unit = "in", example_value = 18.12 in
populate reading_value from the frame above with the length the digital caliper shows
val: 1.9440 in
